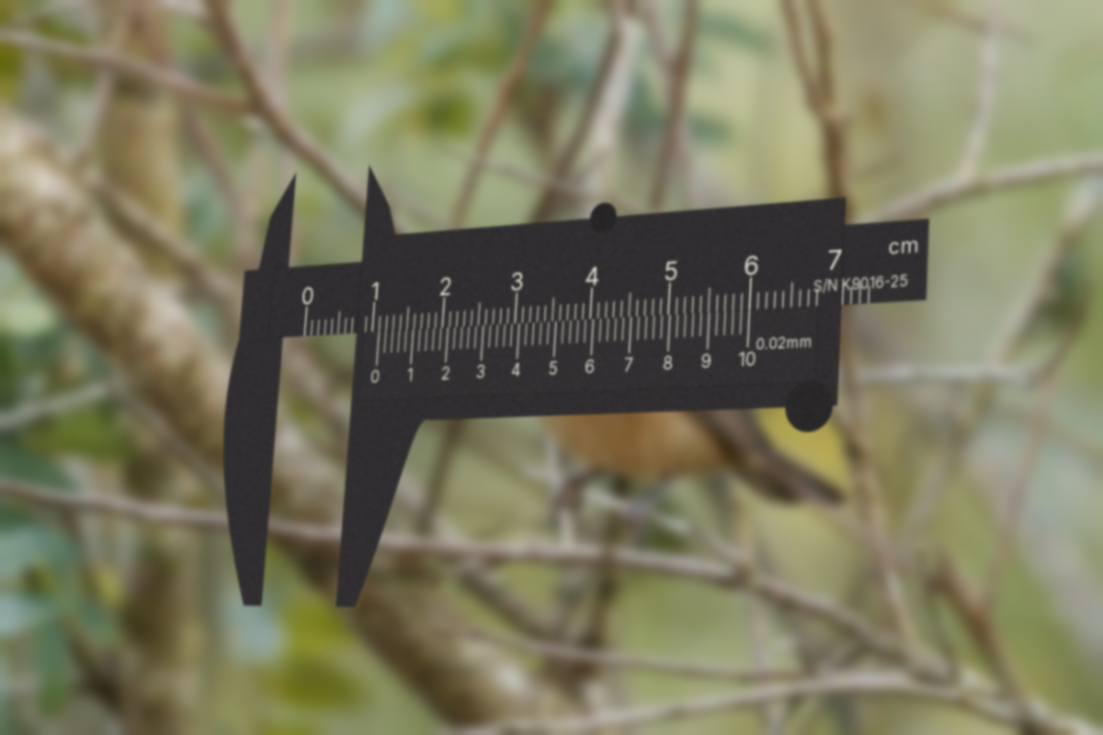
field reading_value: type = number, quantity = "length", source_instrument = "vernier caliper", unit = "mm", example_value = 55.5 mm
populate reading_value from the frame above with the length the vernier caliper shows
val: 11.0 mm
